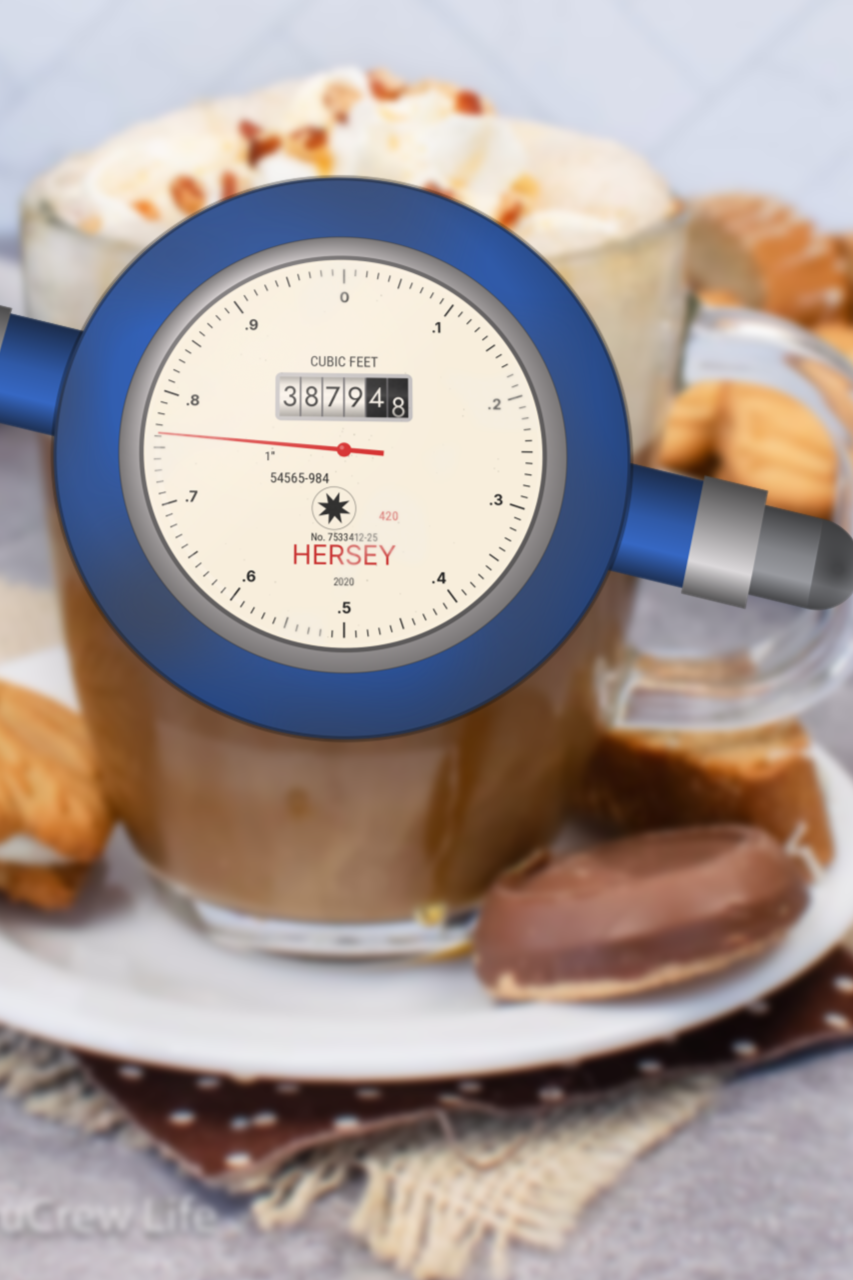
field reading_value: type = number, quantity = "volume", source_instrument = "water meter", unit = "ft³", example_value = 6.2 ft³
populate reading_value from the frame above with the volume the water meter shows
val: 387947.76 ft³
